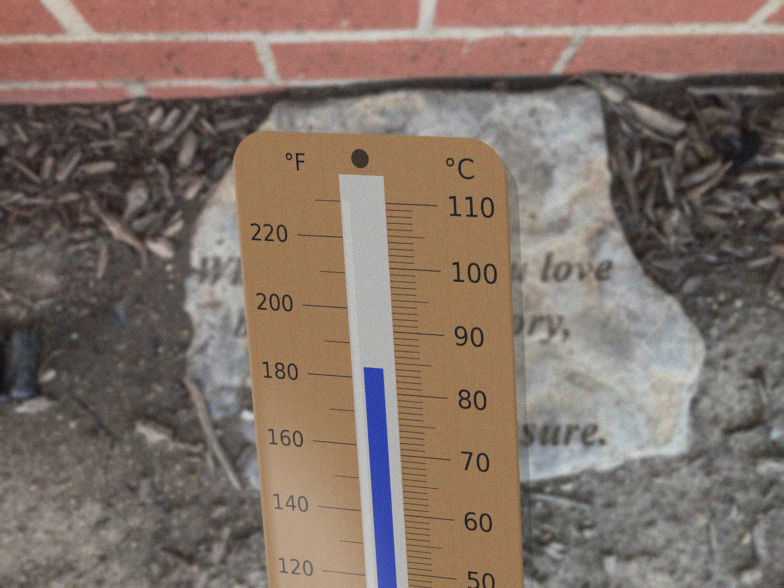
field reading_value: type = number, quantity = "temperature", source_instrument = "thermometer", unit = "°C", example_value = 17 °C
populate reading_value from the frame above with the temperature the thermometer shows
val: 84 °C
